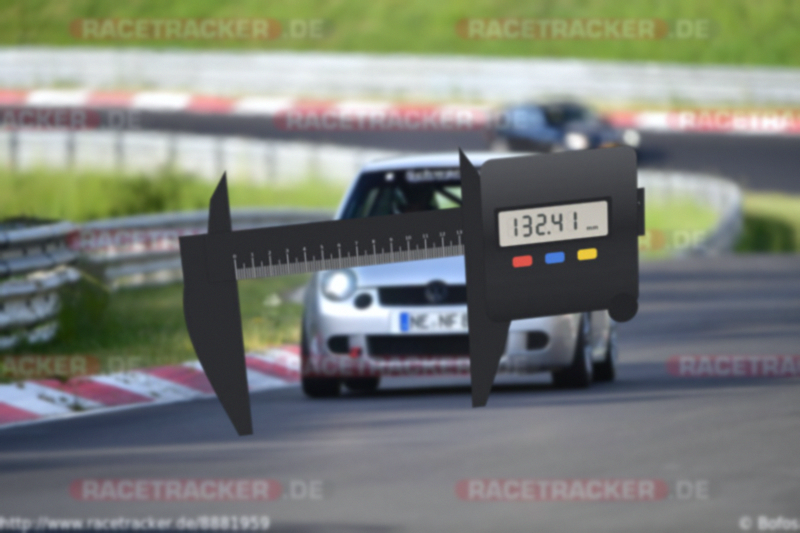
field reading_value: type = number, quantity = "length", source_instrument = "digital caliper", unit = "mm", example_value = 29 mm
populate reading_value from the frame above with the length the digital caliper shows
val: 132.41 mm
